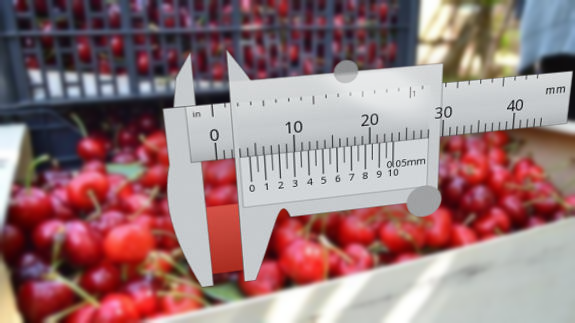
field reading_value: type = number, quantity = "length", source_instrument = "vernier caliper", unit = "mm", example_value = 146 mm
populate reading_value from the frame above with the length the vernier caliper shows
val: 4.2 mm
